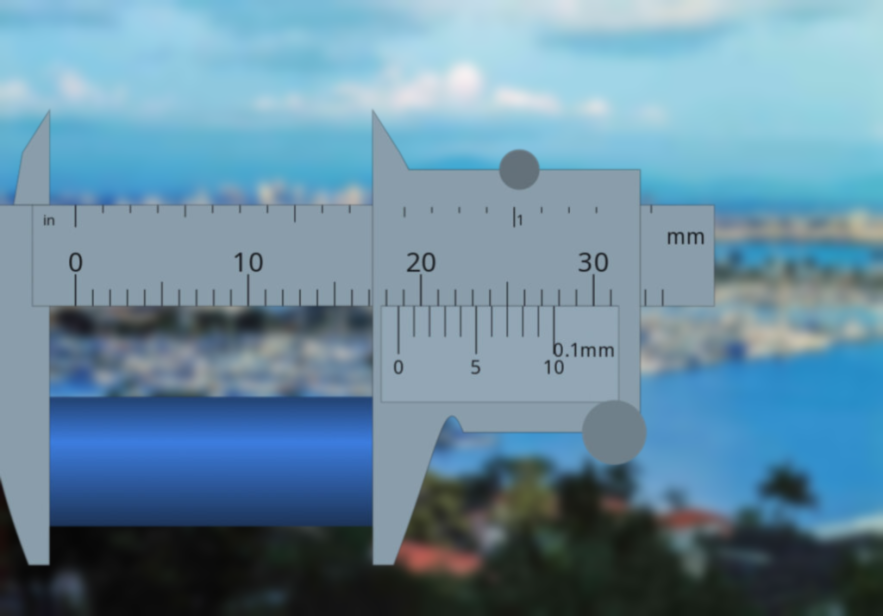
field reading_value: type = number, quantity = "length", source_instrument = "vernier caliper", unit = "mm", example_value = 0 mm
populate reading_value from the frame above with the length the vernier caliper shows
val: 18.7 mm
